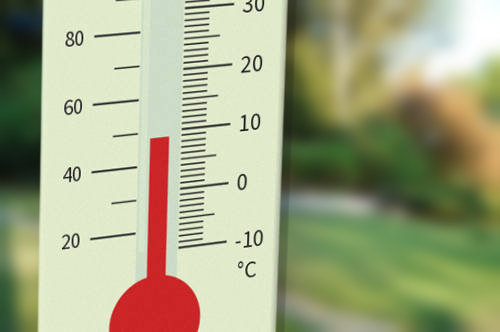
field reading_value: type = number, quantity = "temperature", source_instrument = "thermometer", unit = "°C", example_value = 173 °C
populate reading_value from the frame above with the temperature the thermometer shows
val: 9 °C
